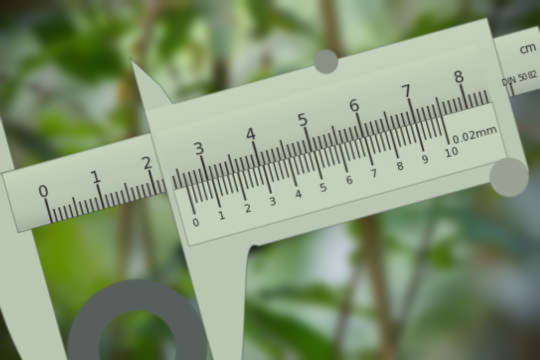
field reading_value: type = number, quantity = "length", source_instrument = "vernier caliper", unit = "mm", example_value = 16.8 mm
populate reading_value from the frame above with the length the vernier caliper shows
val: 26.0 mm
